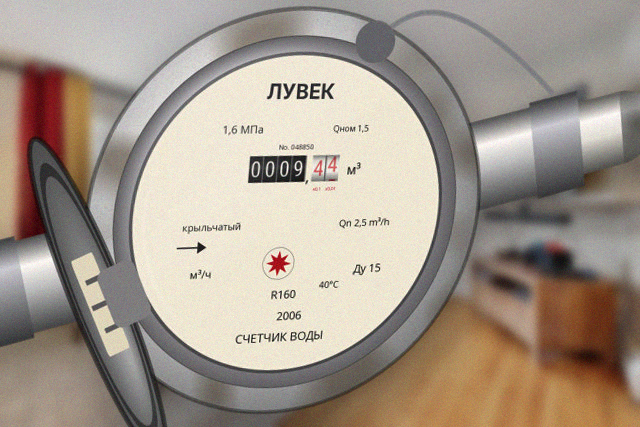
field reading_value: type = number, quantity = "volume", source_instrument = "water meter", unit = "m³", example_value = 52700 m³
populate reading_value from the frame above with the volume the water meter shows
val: 9.44 m³
